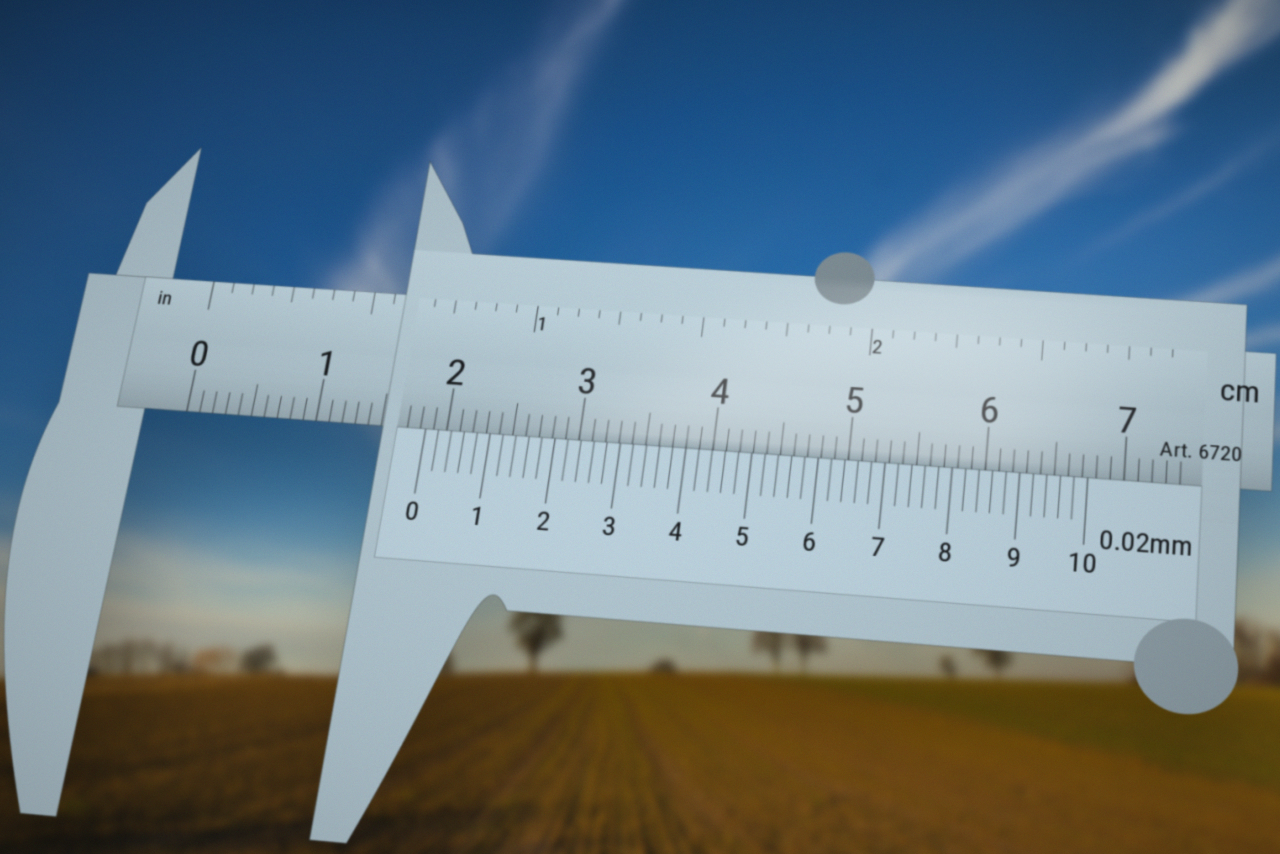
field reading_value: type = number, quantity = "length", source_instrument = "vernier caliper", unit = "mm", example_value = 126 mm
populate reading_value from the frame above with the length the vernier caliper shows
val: 18.4 mm
